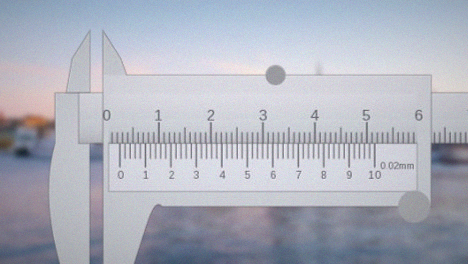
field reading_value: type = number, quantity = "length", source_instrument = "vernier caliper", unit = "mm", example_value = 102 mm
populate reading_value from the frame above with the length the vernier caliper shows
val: 2.5 mm
